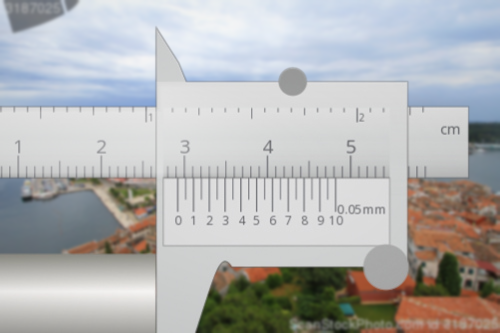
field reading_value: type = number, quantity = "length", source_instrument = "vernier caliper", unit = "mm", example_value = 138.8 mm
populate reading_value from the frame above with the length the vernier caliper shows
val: 29.2 mm
